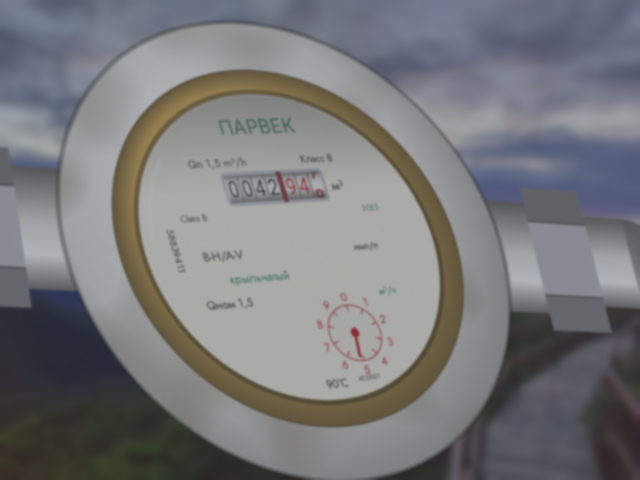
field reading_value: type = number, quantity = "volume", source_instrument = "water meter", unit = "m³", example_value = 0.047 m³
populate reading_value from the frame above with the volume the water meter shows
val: 42.9475 m³
